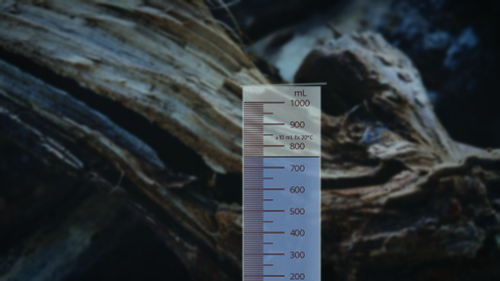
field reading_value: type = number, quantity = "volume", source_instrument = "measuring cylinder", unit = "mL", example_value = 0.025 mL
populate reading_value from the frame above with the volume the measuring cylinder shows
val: 750 mL
